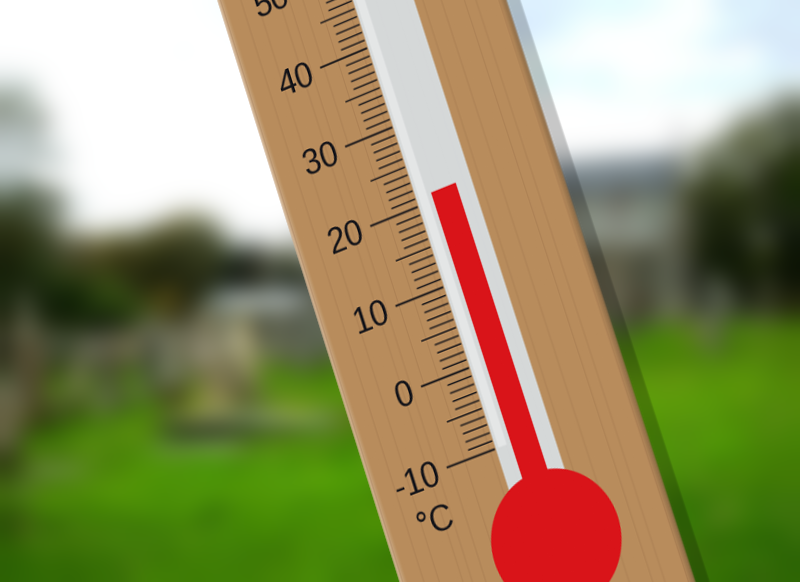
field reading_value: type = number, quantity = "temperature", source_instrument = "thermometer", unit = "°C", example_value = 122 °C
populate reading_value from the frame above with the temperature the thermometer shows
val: 21 °C
